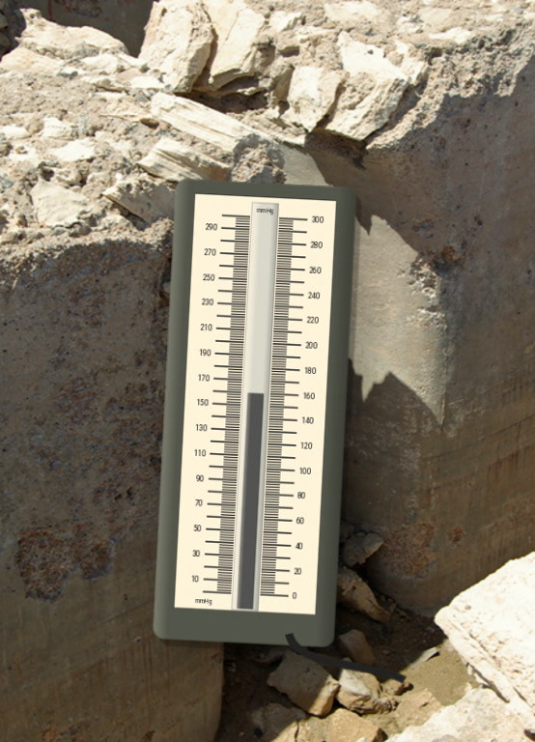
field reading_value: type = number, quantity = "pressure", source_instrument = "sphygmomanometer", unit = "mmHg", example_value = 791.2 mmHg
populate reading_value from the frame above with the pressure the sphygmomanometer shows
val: 160 mmHg
